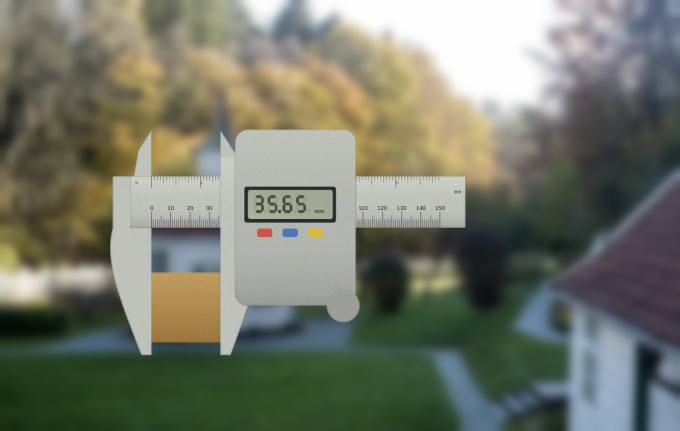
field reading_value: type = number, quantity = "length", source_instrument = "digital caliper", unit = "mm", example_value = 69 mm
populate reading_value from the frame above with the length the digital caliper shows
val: 35.65 mm
